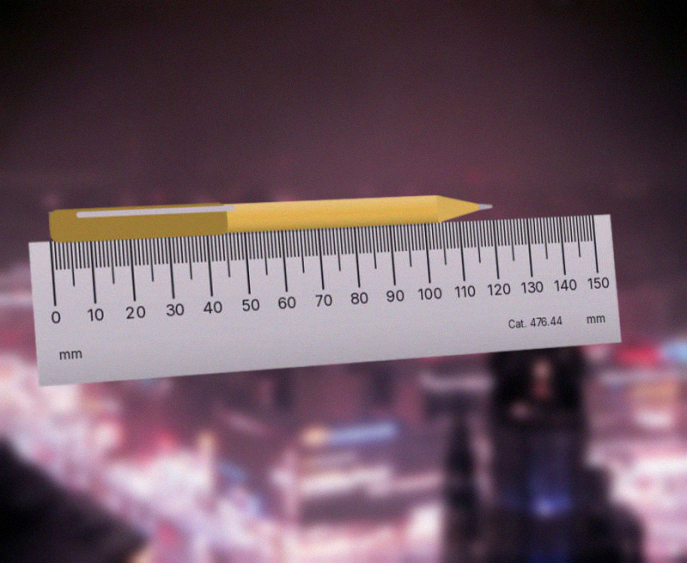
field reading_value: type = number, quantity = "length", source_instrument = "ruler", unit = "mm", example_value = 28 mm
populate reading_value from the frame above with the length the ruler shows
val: 120 mm
